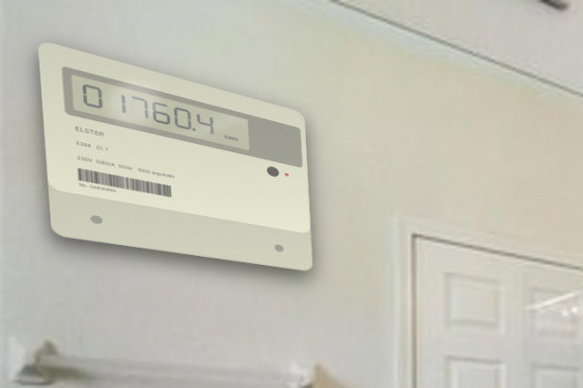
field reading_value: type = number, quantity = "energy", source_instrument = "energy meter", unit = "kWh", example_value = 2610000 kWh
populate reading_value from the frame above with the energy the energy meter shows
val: 1760.4 kWh
